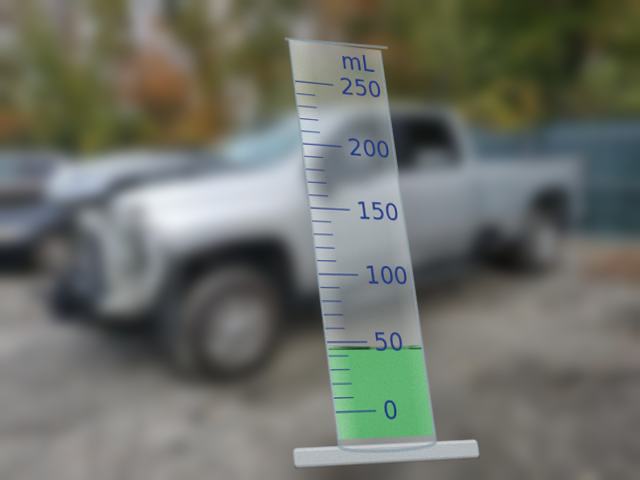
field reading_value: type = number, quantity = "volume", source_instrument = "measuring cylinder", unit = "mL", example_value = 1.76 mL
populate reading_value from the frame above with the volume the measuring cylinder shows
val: 45 mL
